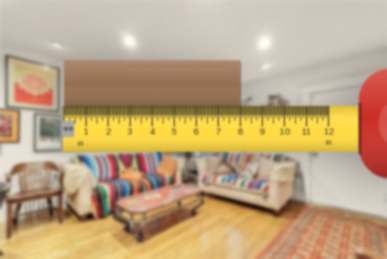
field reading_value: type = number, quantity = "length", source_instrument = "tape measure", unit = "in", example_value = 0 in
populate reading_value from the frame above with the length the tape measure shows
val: 8 in
